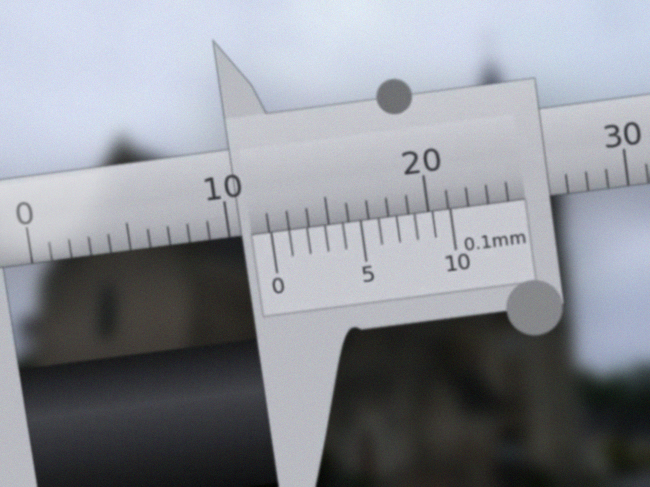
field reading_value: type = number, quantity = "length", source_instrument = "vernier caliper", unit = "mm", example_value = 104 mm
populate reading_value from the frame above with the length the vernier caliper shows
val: 12.1 mm
